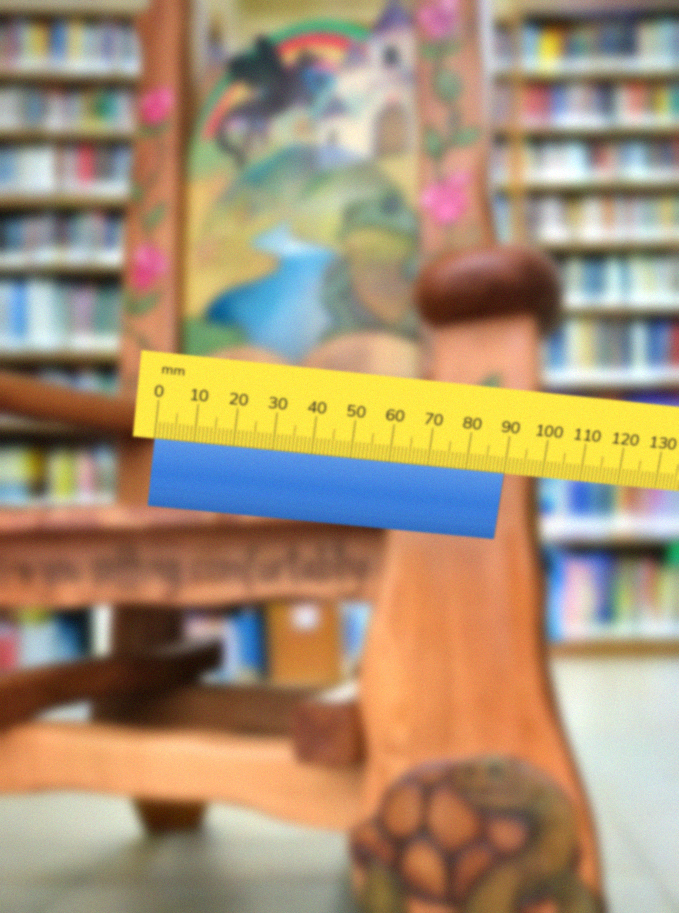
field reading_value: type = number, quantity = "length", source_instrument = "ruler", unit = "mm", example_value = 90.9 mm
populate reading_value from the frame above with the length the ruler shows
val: 90 mm
